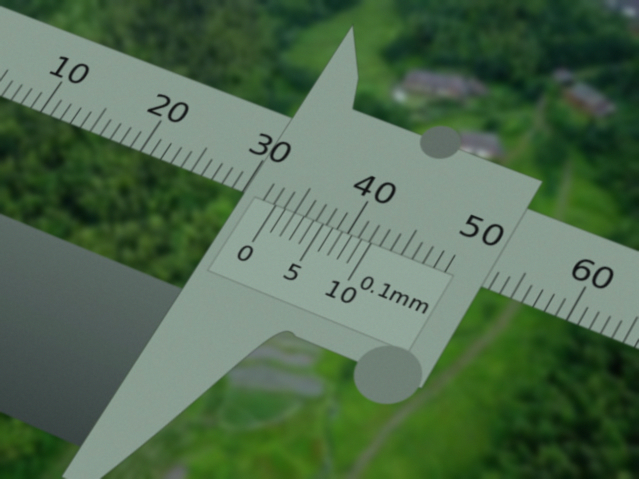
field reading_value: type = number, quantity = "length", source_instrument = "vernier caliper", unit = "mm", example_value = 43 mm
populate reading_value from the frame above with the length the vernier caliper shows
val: 33.2 mm
